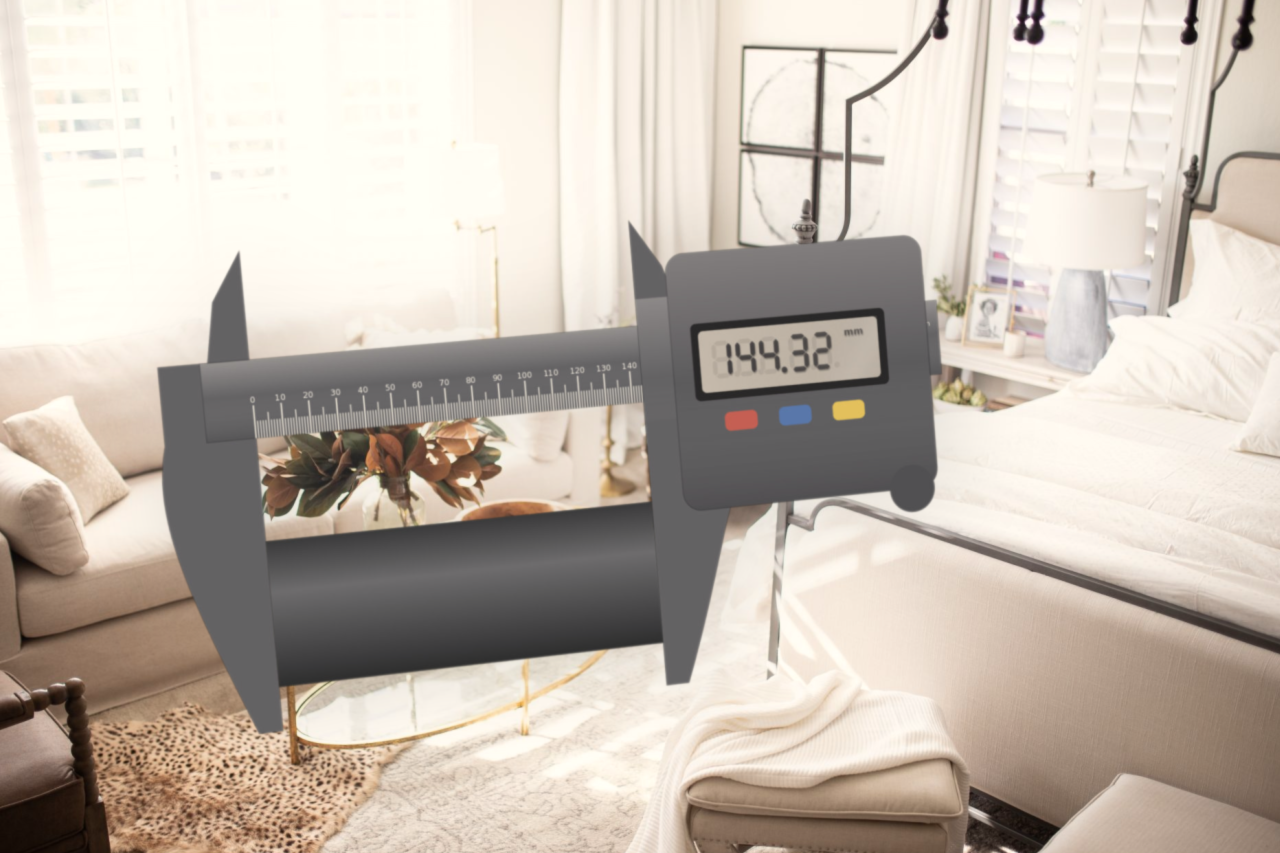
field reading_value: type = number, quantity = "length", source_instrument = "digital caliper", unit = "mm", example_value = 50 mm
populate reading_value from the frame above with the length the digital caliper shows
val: 144.32 mm
